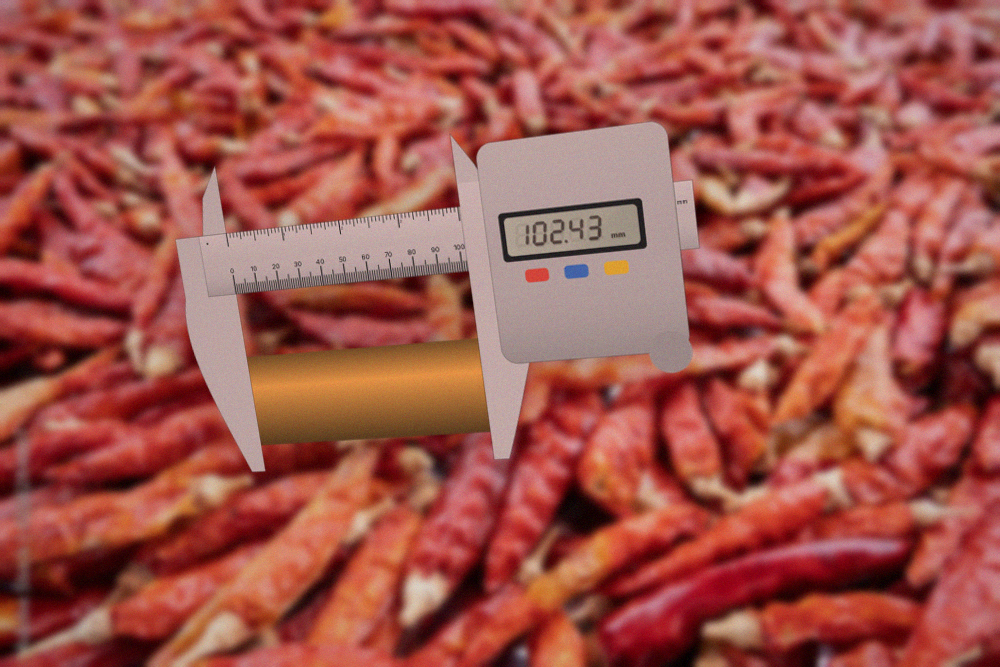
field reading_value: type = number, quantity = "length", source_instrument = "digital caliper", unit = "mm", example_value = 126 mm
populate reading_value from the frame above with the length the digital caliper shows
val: 102.43 mm
